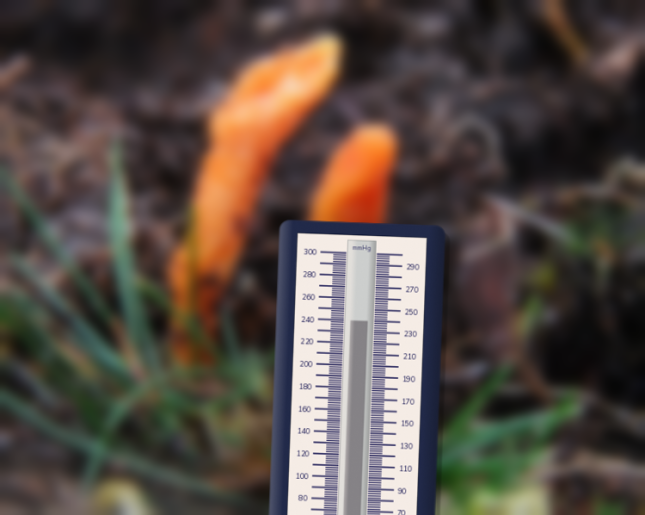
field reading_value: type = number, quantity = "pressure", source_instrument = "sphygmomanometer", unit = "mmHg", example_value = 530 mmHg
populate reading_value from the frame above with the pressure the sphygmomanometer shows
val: 240 mmHg
